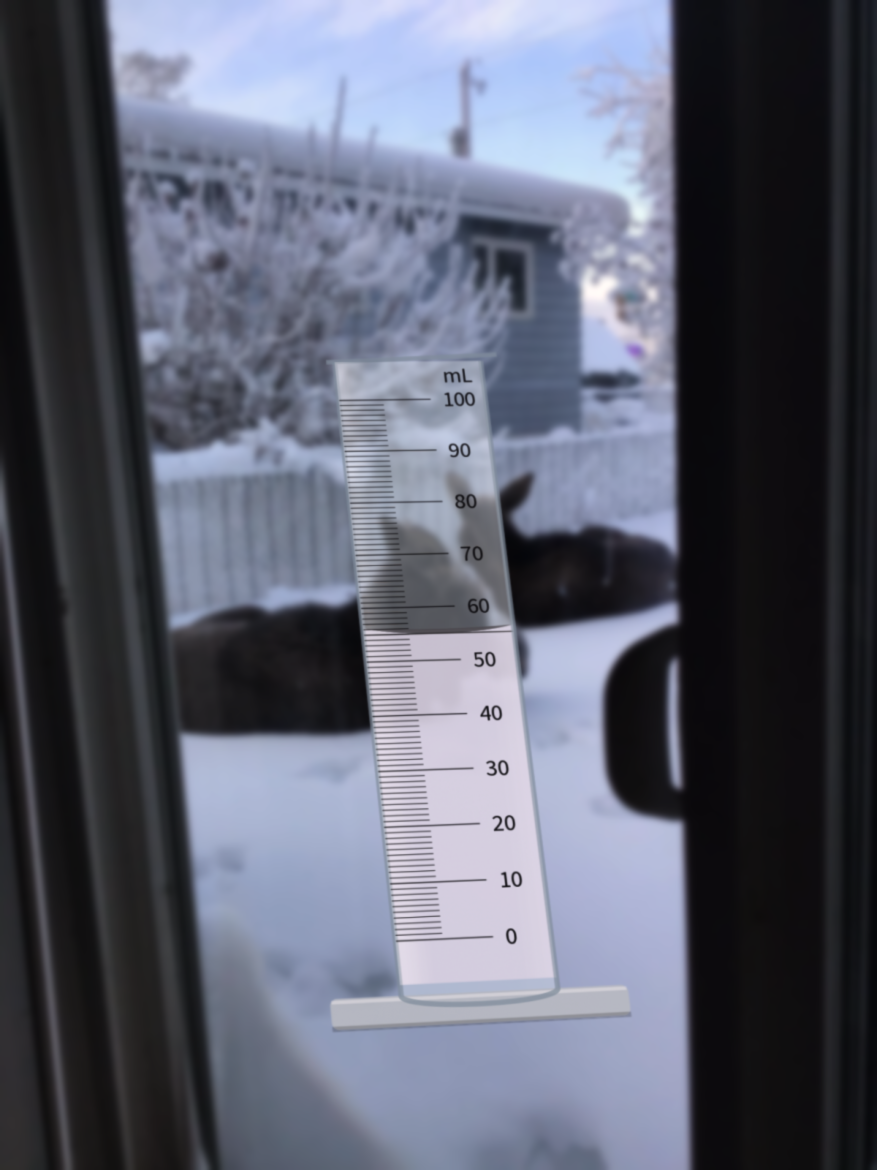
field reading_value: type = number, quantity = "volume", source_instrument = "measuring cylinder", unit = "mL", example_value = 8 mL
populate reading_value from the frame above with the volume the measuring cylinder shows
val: 55 mL
